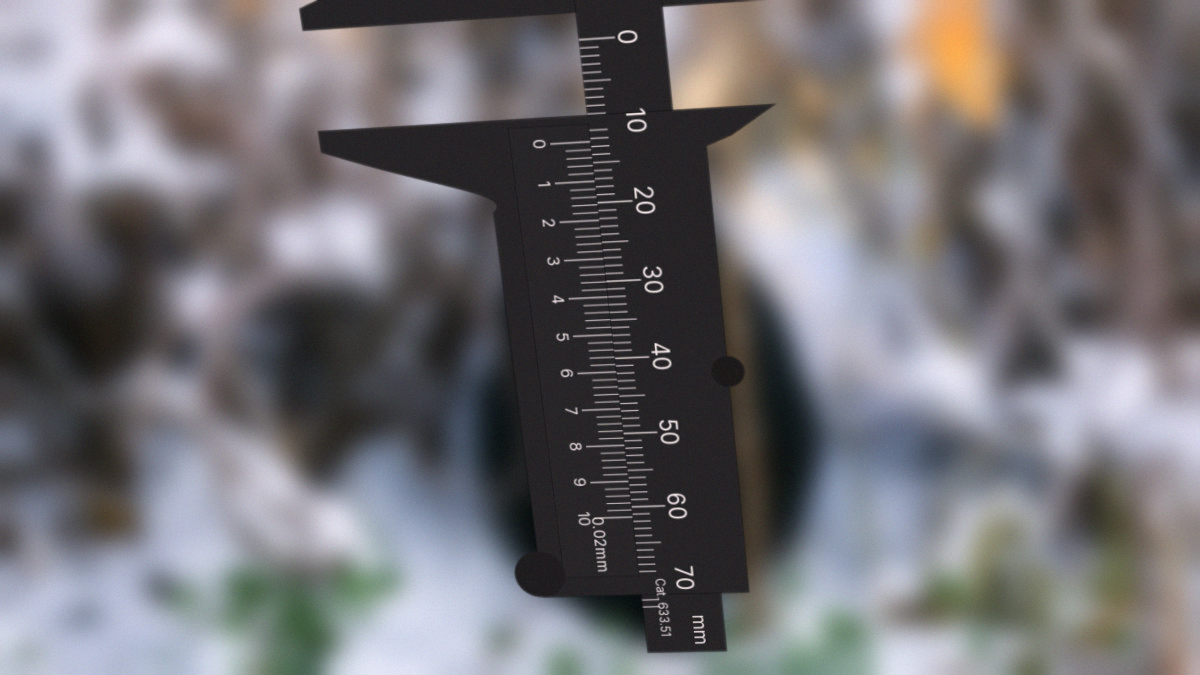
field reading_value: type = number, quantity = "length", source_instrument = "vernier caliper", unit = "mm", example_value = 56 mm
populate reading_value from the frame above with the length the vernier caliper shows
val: 12.4 mm
